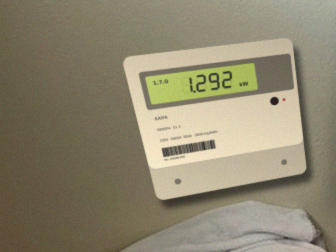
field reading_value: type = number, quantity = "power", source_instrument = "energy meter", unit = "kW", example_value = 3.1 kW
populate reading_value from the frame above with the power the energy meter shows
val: 1.292 kW
